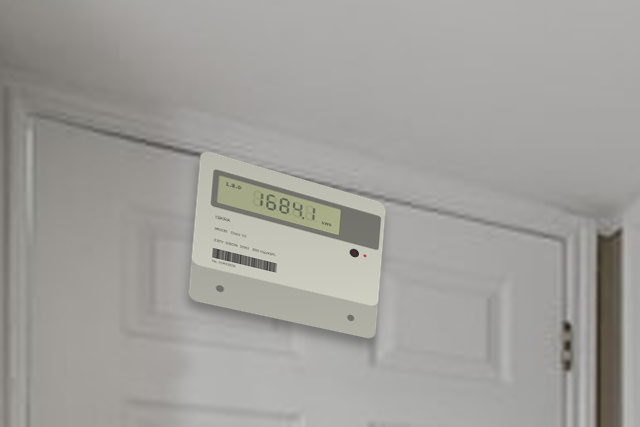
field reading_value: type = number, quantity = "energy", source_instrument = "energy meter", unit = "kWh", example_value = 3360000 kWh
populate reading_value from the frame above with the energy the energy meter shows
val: 1684.1 kWh
